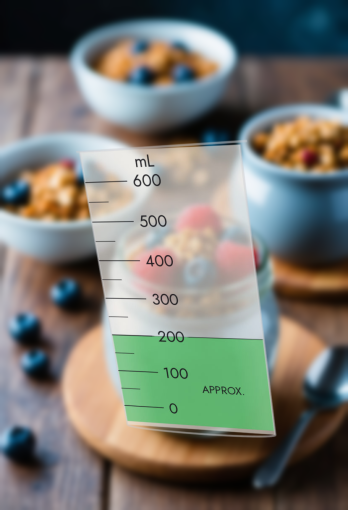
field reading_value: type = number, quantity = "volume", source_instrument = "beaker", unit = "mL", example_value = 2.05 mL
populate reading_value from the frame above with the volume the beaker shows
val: 200 mL
